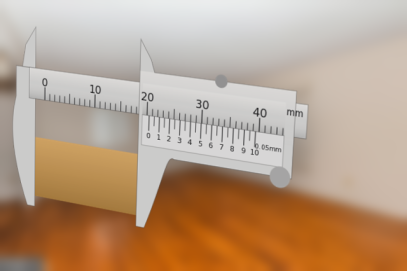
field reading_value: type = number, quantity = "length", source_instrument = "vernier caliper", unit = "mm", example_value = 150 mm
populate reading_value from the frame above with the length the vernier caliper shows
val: 20.4 mm
